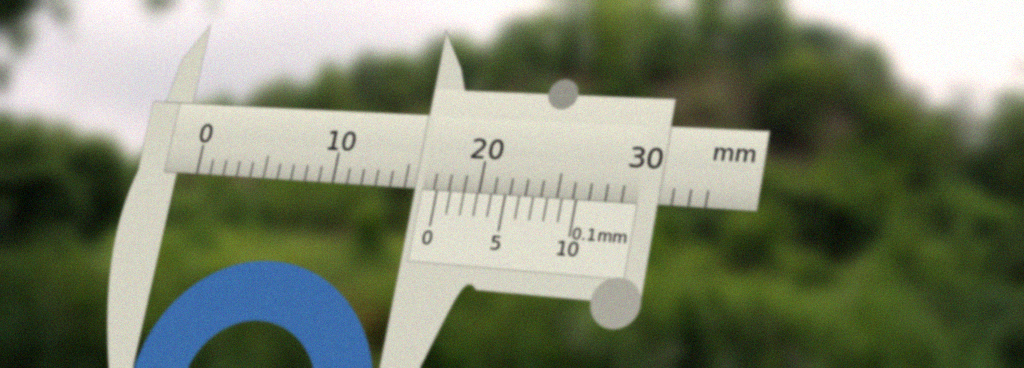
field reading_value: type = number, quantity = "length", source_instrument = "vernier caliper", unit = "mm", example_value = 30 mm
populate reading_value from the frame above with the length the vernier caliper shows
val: 17.2 mm
